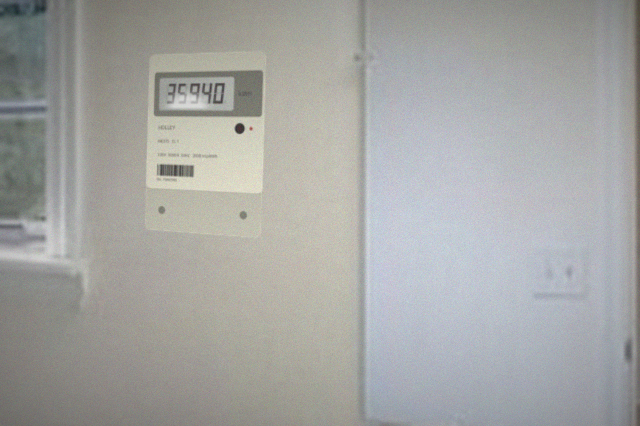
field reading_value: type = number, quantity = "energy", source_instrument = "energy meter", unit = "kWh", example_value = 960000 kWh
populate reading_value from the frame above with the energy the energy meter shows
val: 35940 kWh
